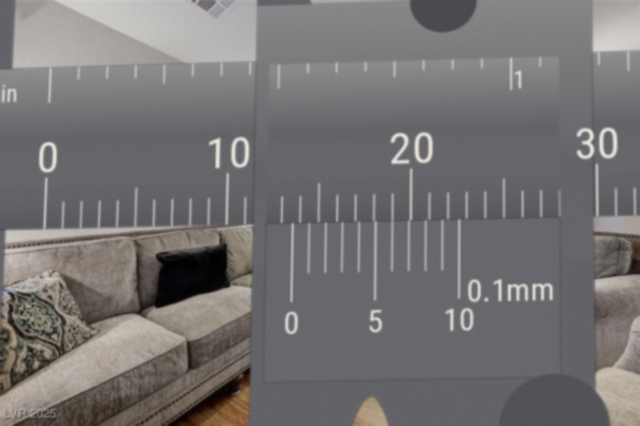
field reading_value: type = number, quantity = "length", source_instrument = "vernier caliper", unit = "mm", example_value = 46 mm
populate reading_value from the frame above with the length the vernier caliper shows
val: 13.6 mm
